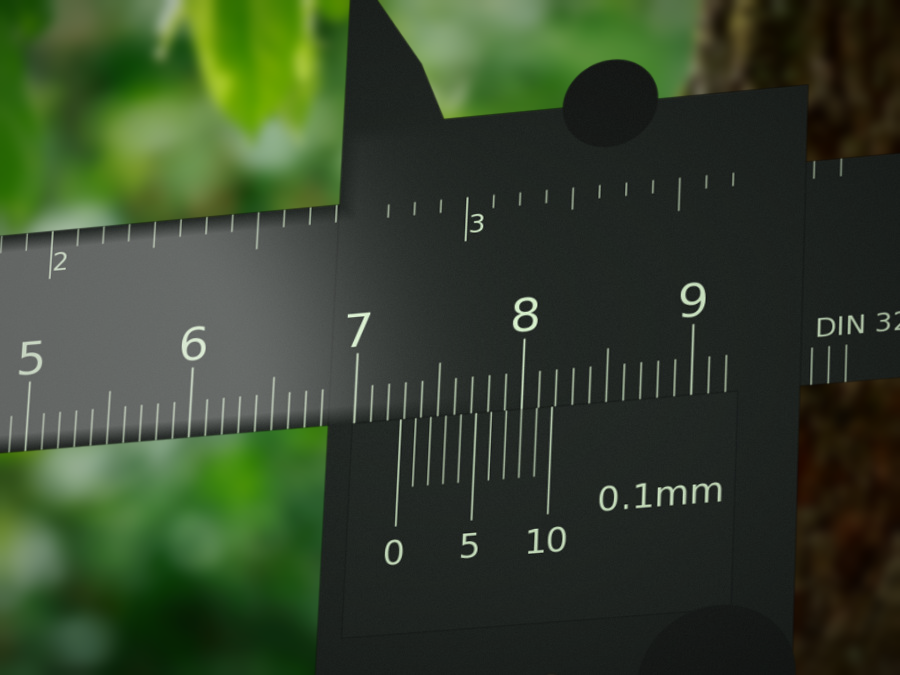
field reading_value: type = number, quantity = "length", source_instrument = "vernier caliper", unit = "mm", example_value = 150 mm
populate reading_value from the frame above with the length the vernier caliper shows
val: 72.8 mm
